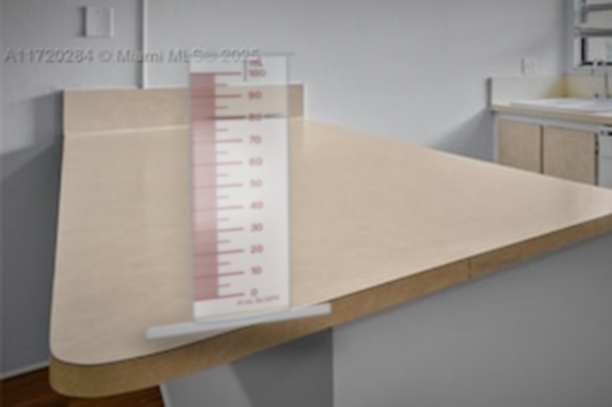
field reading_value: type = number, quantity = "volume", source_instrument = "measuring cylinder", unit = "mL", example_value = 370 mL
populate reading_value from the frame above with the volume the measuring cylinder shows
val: 80 mL
